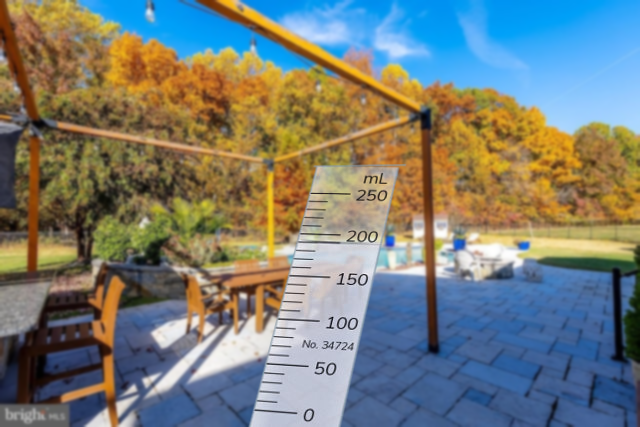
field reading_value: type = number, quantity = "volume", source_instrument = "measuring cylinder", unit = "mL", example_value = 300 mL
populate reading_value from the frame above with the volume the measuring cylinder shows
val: 190 mL
